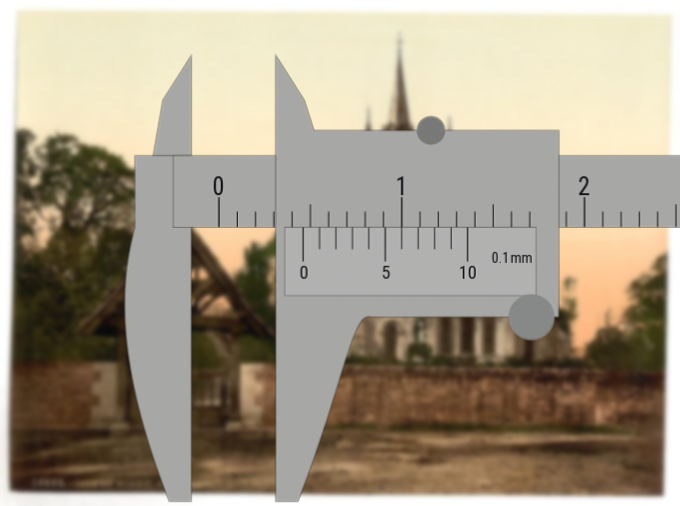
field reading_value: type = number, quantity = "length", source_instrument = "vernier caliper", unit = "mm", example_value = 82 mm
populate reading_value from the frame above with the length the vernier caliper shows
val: 4.6 mm
